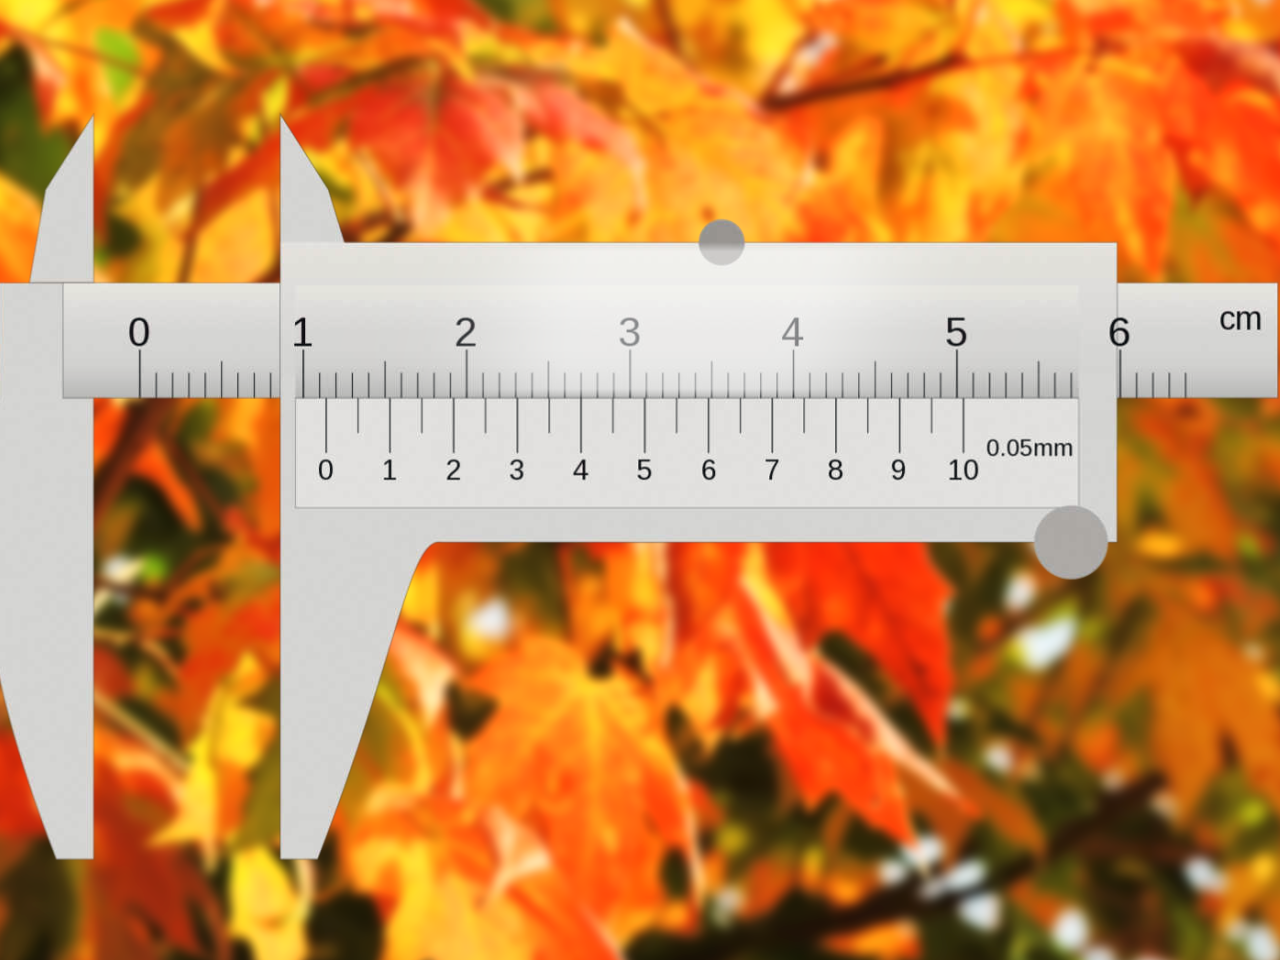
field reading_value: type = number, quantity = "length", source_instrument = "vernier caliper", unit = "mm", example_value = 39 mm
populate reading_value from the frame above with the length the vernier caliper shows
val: 11.4 mm
